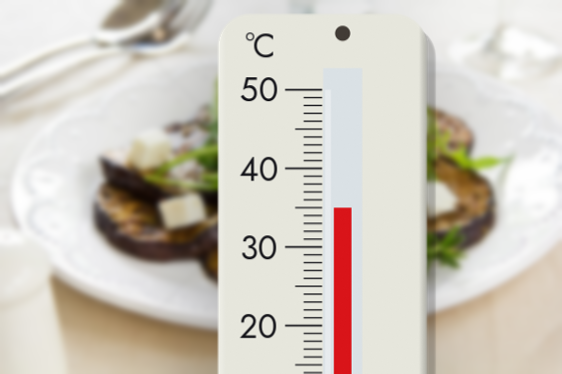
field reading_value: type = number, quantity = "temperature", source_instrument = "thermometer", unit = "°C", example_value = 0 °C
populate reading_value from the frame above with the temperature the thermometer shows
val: 35 °C
